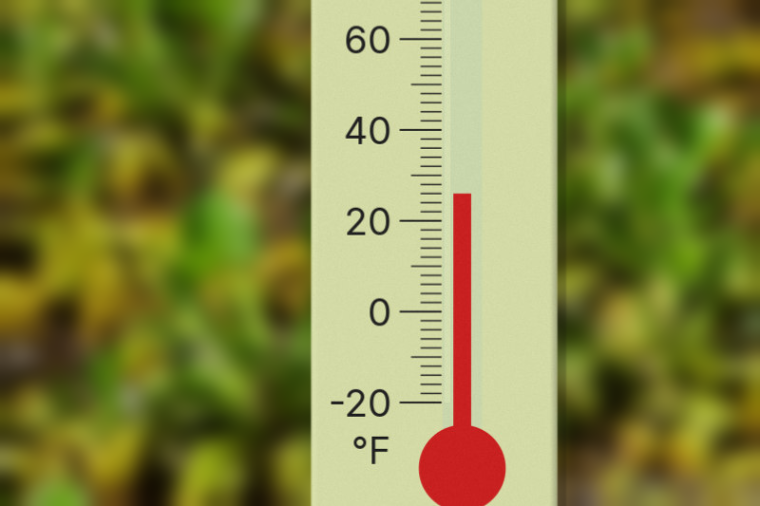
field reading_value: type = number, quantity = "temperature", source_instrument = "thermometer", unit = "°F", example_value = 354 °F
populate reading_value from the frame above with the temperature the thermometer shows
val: 26 °F
